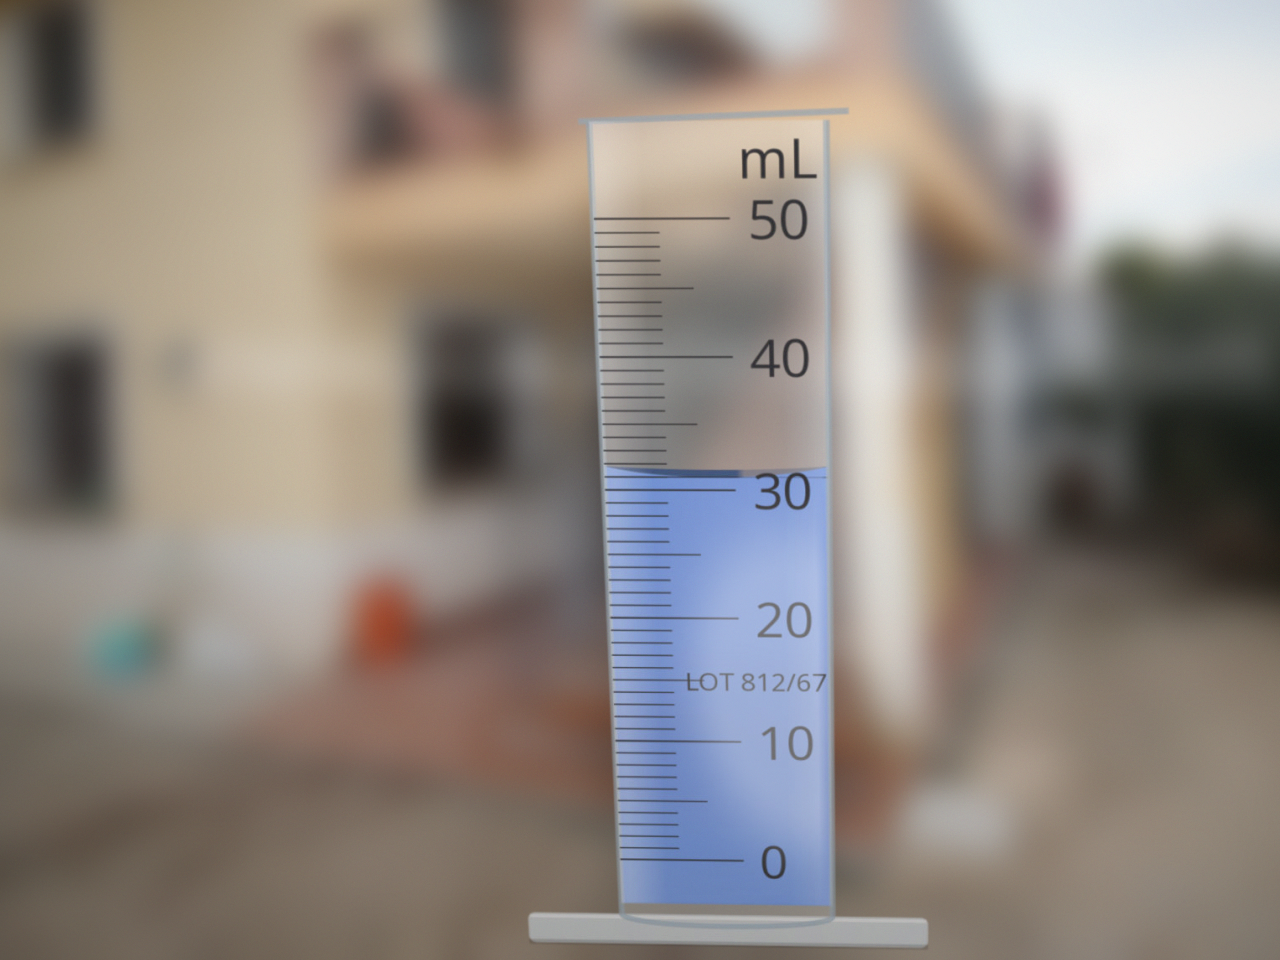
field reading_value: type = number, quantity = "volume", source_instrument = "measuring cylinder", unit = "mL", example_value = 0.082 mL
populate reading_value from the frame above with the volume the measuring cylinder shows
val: 31 mL
